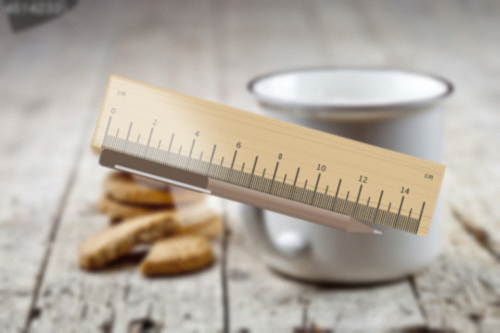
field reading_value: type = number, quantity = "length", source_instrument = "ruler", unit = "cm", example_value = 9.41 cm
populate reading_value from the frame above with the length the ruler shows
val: 13.5 cm
